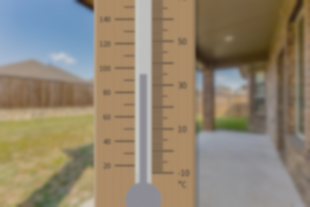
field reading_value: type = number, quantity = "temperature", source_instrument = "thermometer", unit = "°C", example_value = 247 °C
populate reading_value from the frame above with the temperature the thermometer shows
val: 35 °C
